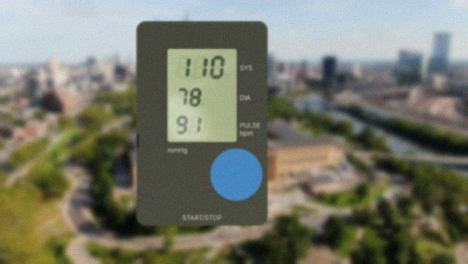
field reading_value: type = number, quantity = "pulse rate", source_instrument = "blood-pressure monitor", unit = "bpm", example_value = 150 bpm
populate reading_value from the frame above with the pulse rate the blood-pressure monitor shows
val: 91 bpm
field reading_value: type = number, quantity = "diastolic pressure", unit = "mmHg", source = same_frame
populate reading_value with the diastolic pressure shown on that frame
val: 78 mmHg
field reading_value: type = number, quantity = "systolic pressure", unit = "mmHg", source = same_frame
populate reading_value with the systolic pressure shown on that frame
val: 110 mmHg
